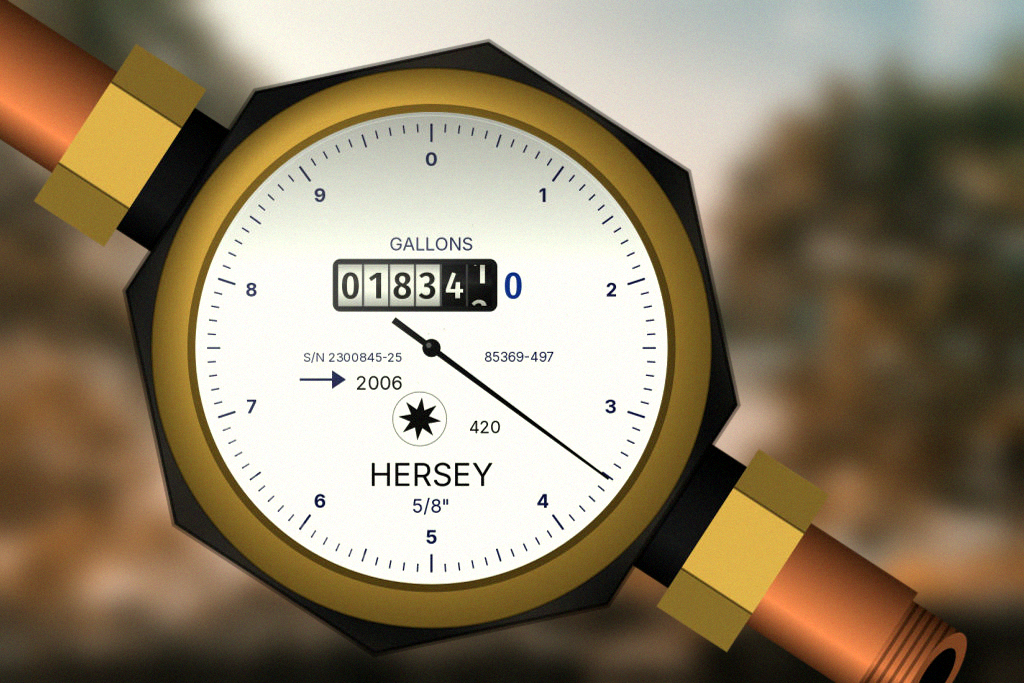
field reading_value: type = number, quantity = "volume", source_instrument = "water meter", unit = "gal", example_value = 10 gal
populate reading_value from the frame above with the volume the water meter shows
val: 183413.5 gal
